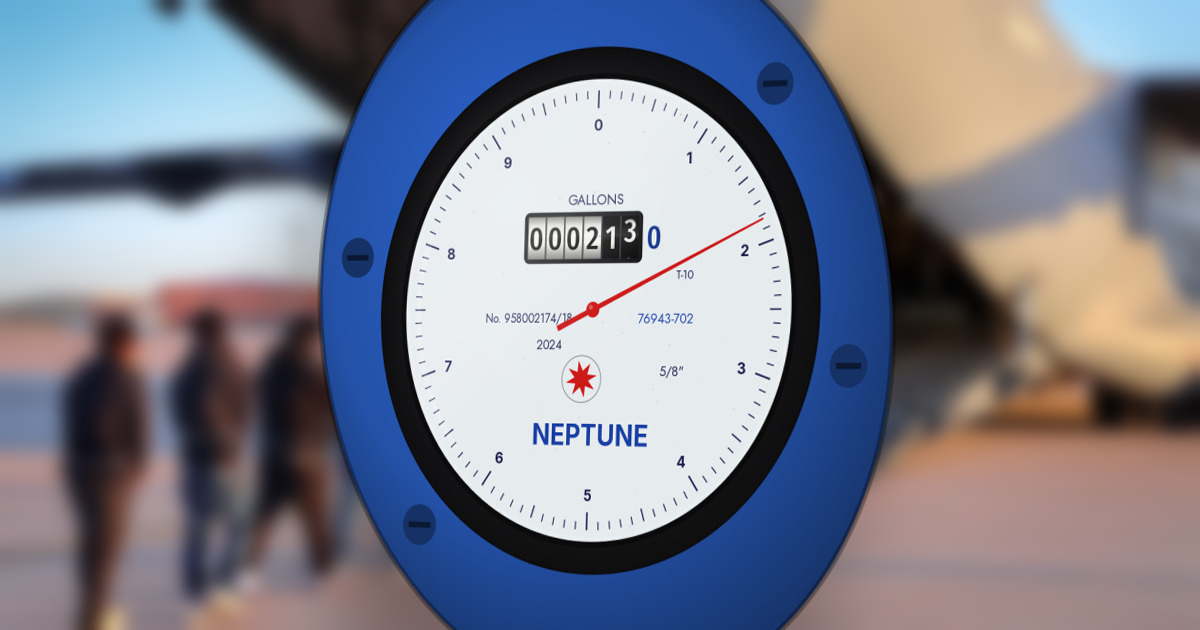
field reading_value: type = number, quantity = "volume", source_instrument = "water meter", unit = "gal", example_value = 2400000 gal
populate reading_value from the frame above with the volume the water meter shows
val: 2131.8 gal
